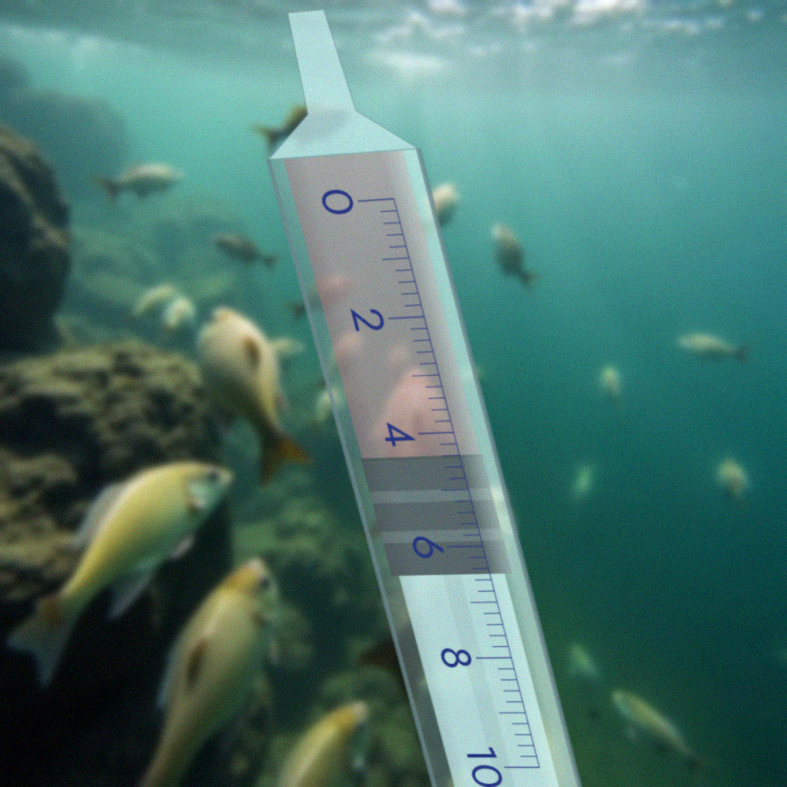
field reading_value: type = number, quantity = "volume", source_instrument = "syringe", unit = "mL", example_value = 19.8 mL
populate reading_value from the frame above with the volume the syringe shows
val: 4.4 mL
